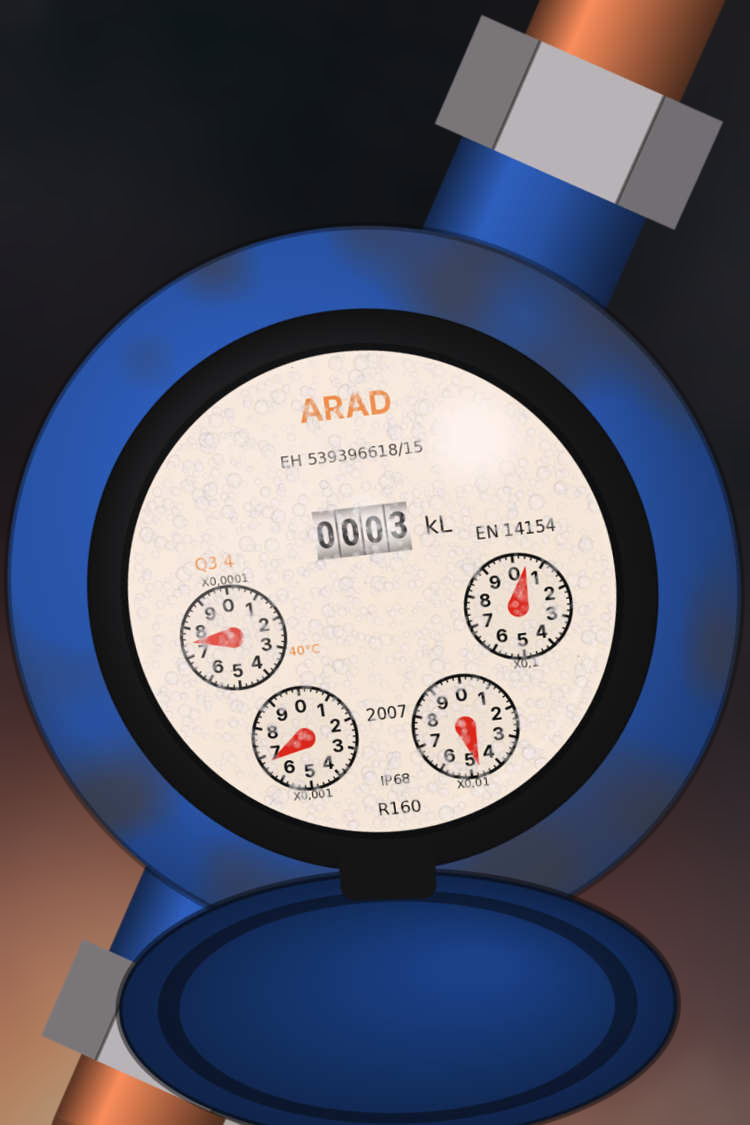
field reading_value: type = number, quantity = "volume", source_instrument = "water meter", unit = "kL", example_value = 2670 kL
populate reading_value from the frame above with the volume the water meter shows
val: 3.0467 kL
